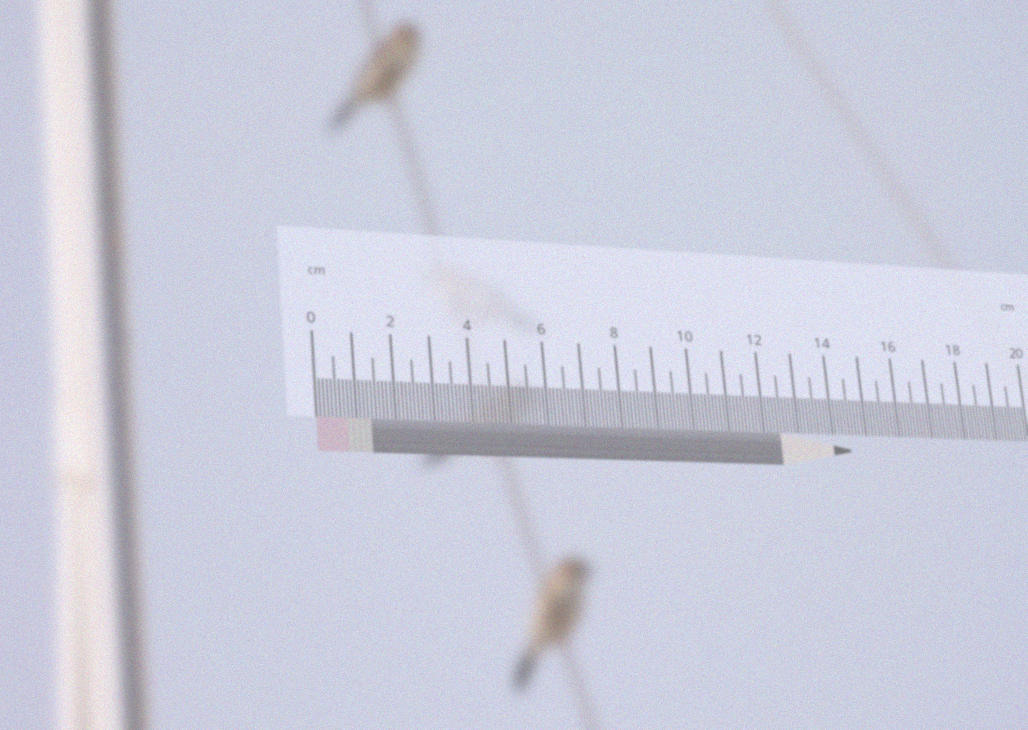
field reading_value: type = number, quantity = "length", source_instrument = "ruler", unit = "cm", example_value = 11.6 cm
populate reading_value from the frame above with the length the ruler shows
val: 14.5 cm
